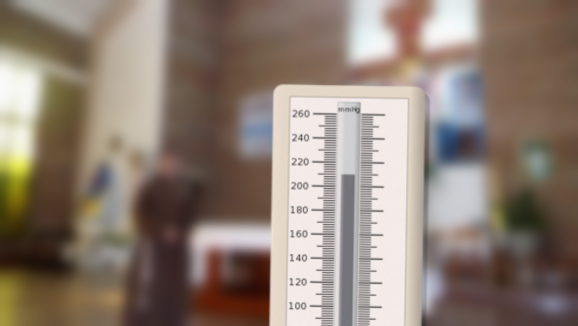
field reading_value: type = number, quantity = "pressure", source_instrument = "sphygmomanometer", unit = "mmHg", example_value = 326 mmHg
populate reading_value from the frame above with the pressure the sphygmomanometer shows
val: 210 mmHg
